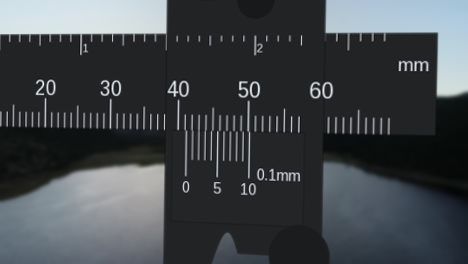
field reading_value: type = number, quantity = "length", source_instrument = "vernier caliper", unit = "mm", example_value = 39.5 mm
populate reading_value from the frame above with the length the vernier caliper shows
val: 41.2 mm
